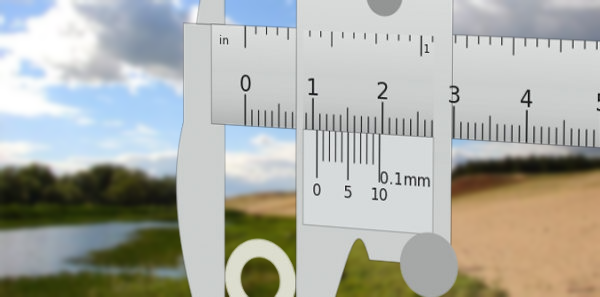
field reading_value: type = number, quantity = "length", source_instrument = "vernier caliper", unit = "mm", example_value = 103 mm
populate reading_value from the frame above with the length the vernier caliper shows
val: 10.6 mm
